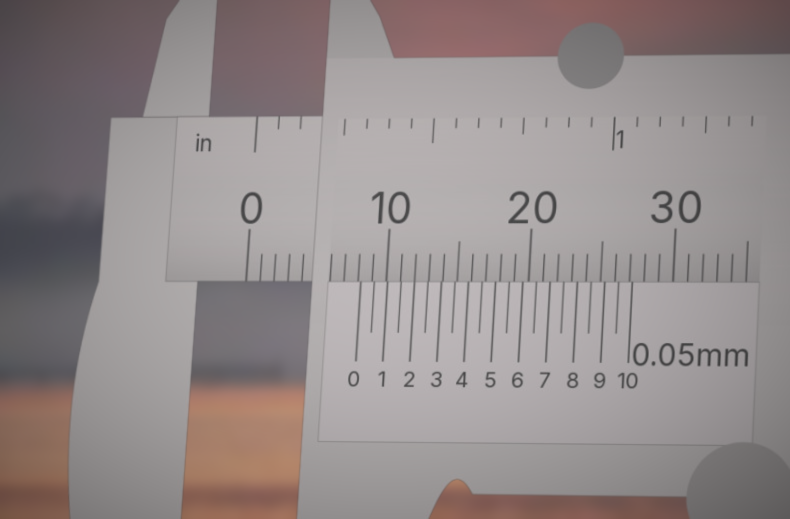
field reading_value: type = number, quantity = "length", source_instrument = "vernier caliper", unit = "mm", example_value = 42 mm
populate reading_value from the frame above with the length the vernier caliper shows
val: 8.2 mm
